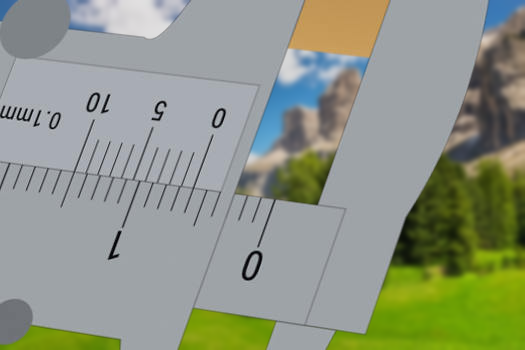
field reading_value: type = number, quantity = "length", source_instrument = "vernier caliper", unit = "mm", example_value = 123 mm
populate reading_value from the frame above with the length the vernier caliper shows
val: 6.0 mm
